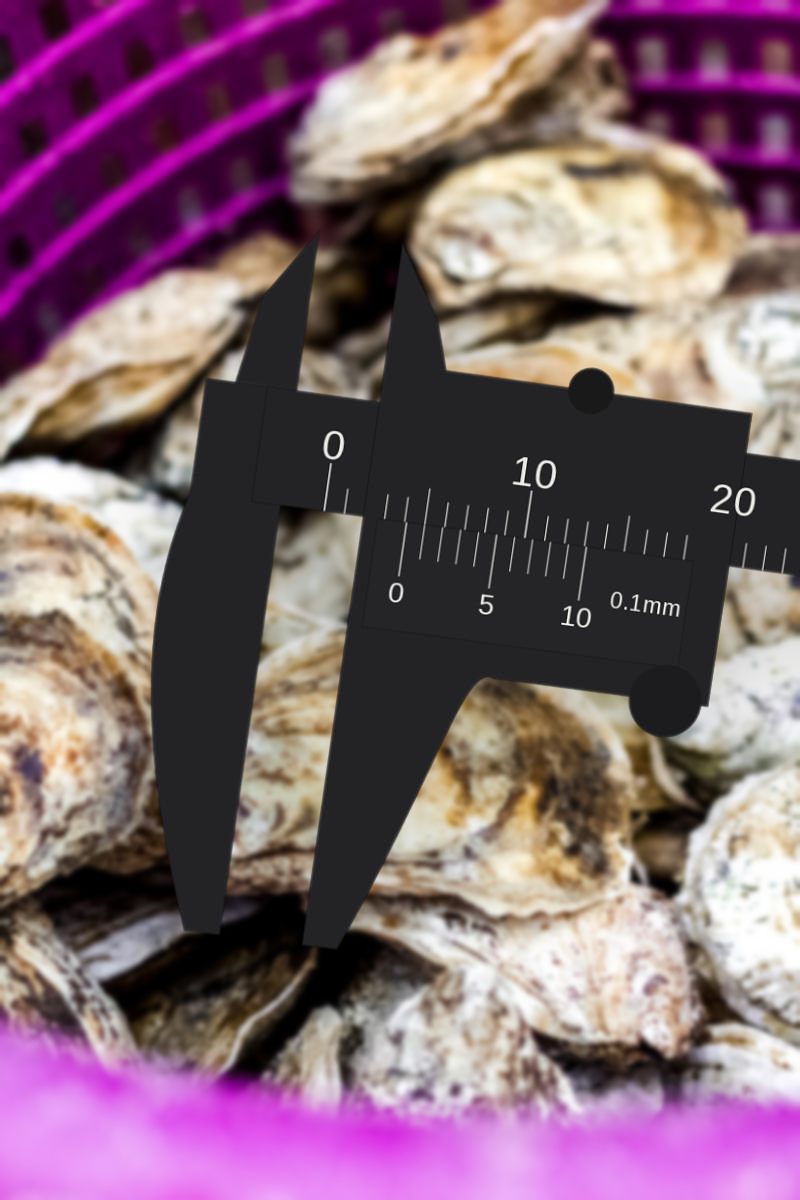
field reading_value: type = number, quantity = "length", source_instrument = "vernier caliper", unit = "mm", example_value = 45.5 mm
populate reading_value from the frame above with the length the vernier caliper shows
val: 4.1 mm
